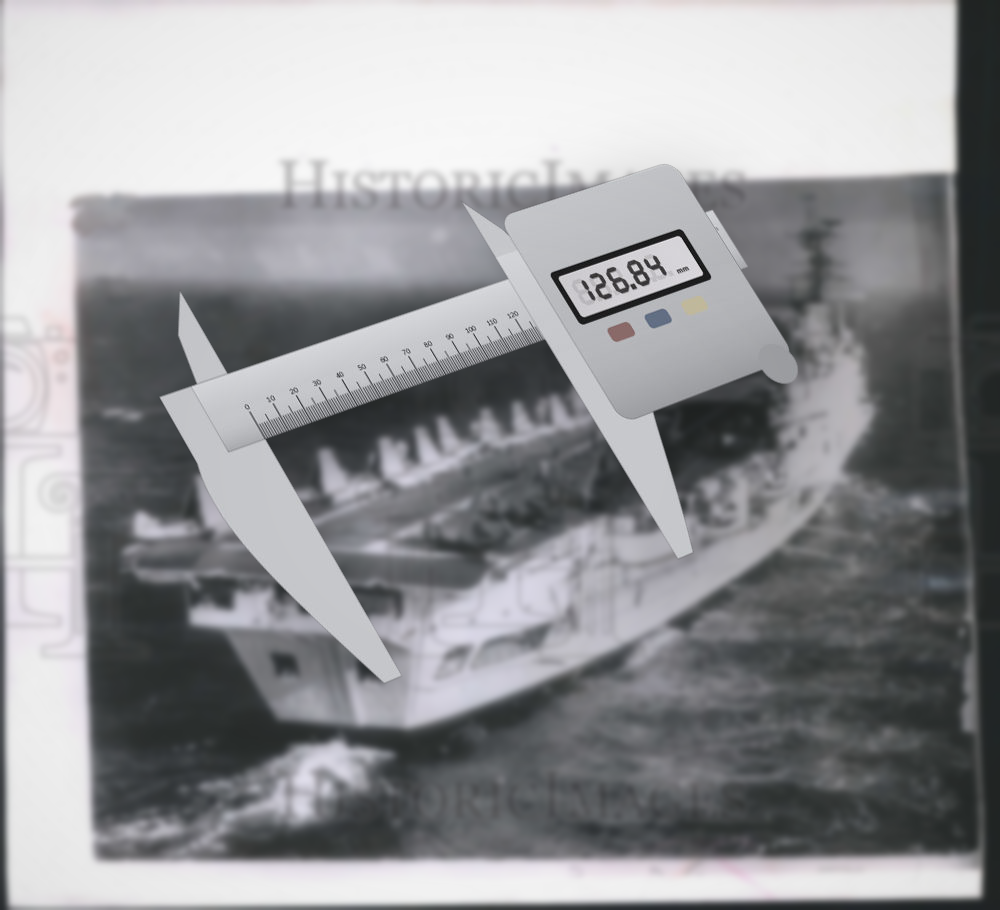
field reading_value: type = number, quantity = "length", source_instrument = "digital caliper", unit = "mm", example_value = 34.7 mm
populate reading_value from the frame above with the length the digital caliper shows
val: 126.84 mm
